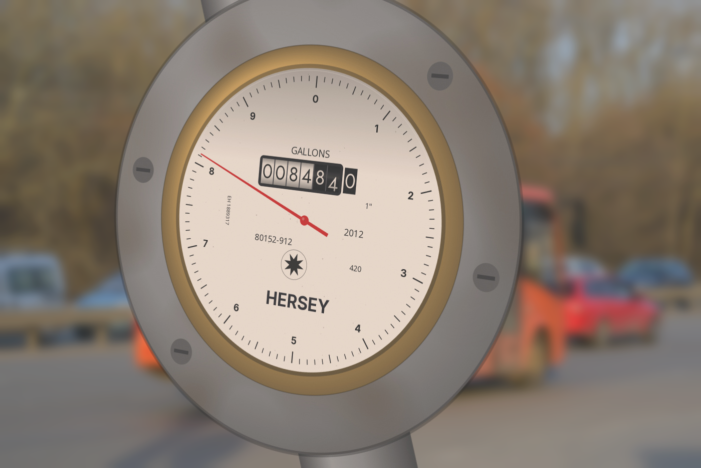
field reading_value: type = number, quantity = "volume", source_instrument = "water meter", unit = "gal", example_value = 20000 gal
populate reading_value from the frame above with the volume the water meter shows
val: 84838.1 gal
